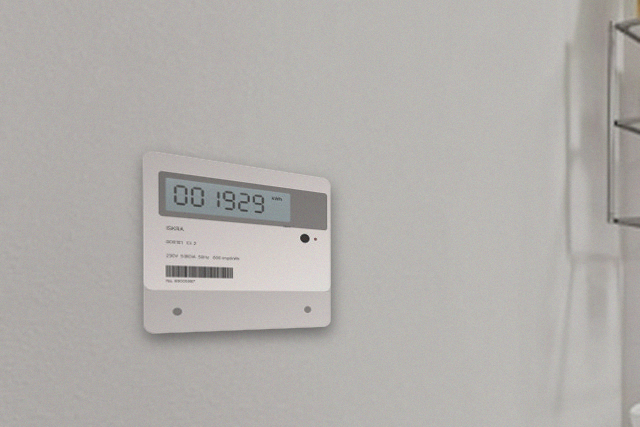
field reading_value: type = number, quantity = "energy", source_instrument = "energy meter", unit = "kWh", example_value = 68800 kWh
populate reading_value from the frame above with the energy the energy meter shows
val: 1929 kWh
